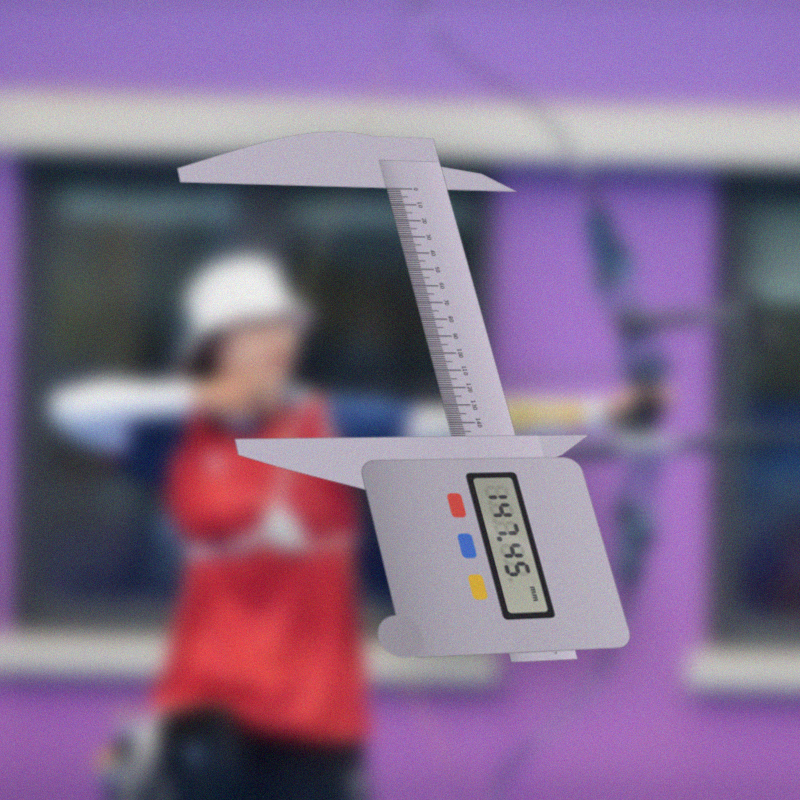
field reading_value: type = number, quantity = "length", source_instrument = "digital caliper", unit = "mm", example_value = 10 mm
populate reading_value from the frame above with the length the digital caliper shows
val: 147.45 mm
